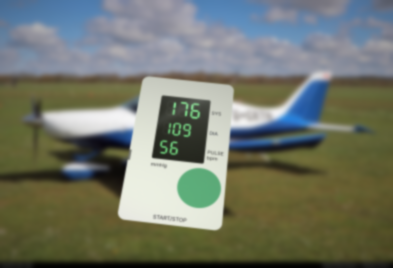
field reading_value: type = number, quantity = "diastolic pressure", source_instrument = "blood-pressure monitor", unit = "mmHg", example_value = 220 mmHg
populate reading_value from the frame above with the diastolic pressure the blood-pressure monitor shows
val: 109 mmHg
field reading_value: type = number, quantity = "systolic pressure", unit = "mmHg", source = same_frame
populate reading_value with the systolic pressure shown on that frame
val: 176 mmHg
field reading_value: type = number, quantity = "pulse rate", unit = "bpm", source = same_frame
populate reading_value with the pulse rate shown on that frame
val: 56 bpm
